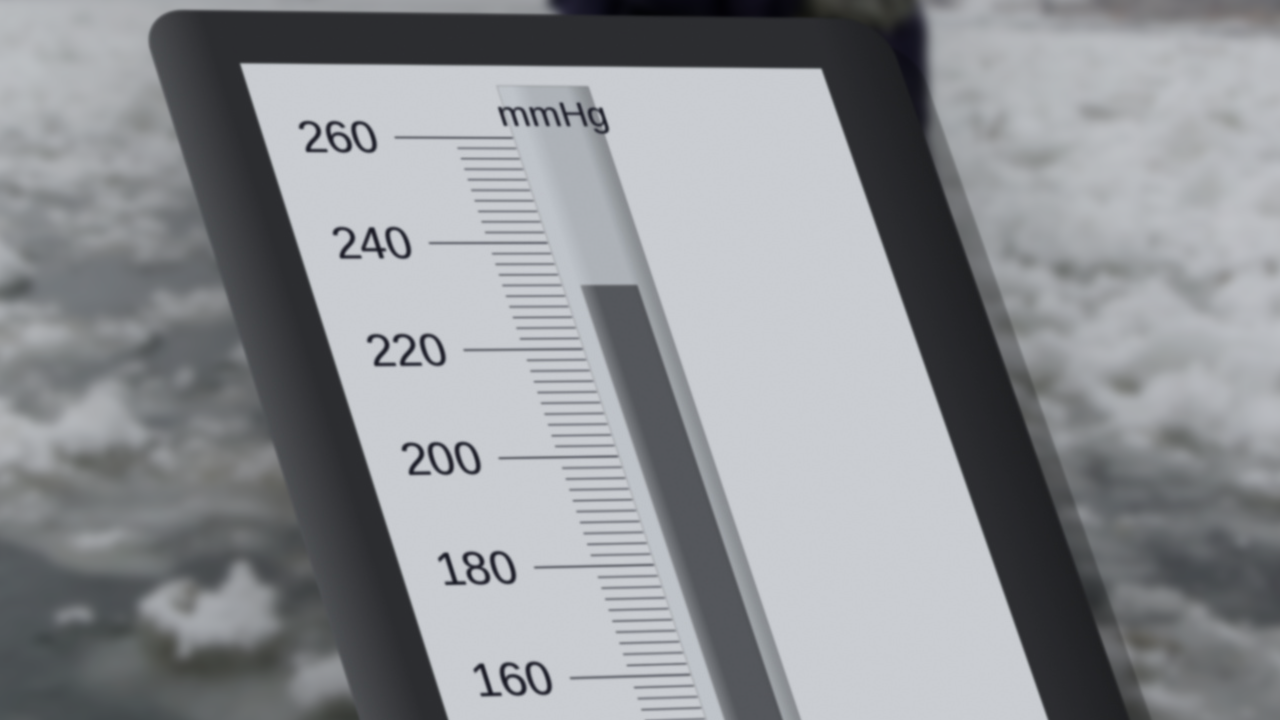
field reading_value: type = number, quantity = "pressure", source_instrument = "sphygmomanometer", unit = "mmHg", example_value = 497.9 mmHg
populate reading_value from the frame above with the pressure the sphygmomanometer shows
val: 232 mmHg
